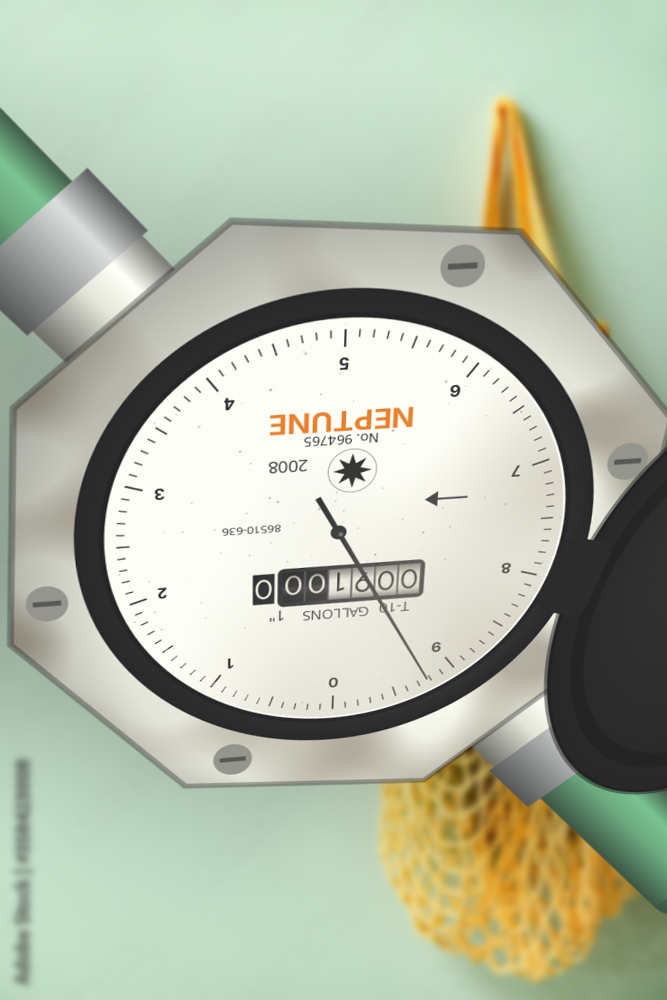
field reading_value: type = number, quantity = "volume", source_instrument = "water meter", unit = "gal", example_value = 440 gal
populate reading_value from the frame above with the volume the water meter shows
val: 90999.2 gal
